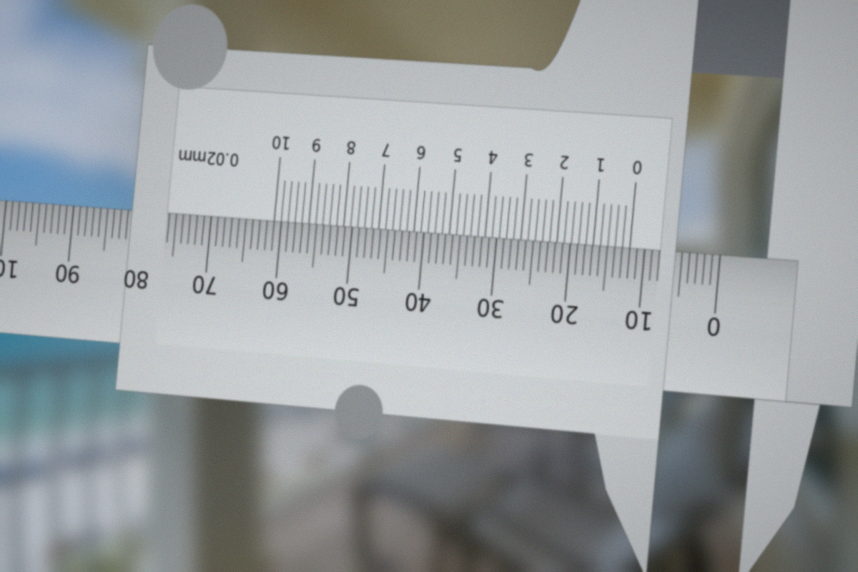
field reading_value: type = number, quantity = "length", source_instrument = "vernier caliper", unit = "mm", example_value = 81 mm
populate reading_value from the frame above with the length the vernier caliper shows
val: 12.0 mm
